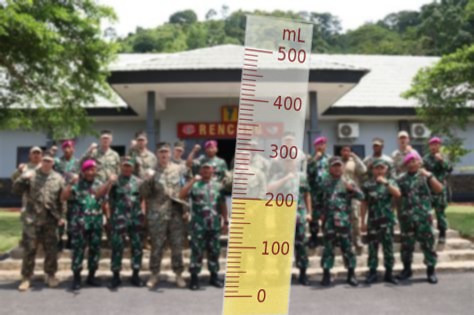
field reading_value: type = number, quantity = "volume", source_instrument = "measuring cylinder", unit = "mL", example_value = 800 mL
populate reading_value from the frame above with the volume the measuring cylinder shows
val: 200 mL
